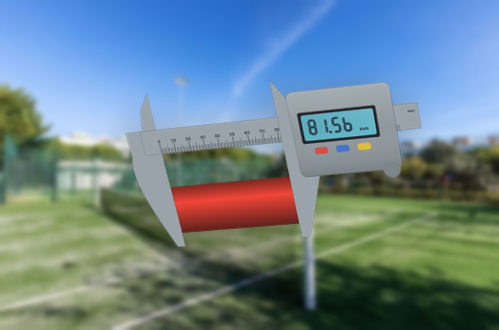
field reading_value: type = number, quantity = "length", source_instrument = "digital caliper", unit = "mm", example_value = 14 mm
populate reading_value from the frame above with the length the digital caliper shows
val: 81.56 mm
